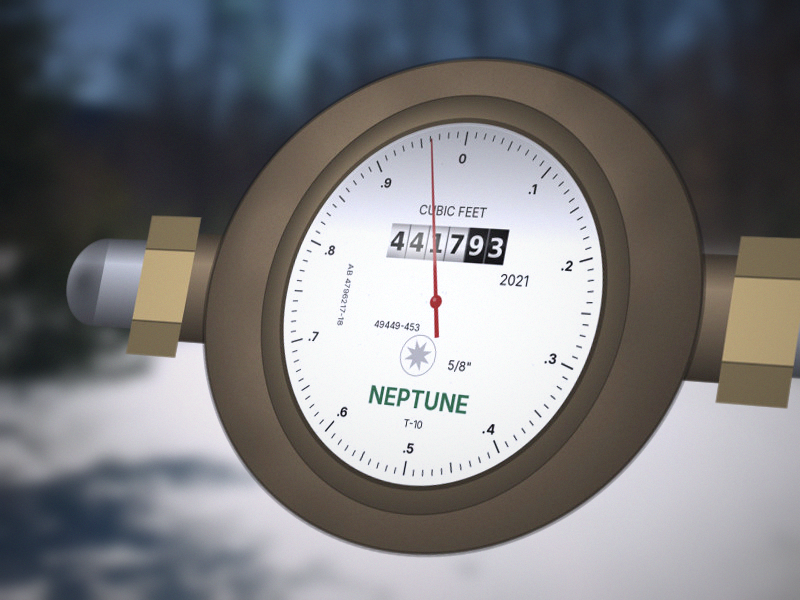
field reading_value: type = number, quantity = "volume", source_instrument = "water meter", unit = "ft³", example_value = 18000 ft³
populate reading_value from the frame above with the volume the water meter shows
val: 441792.96 ft³
